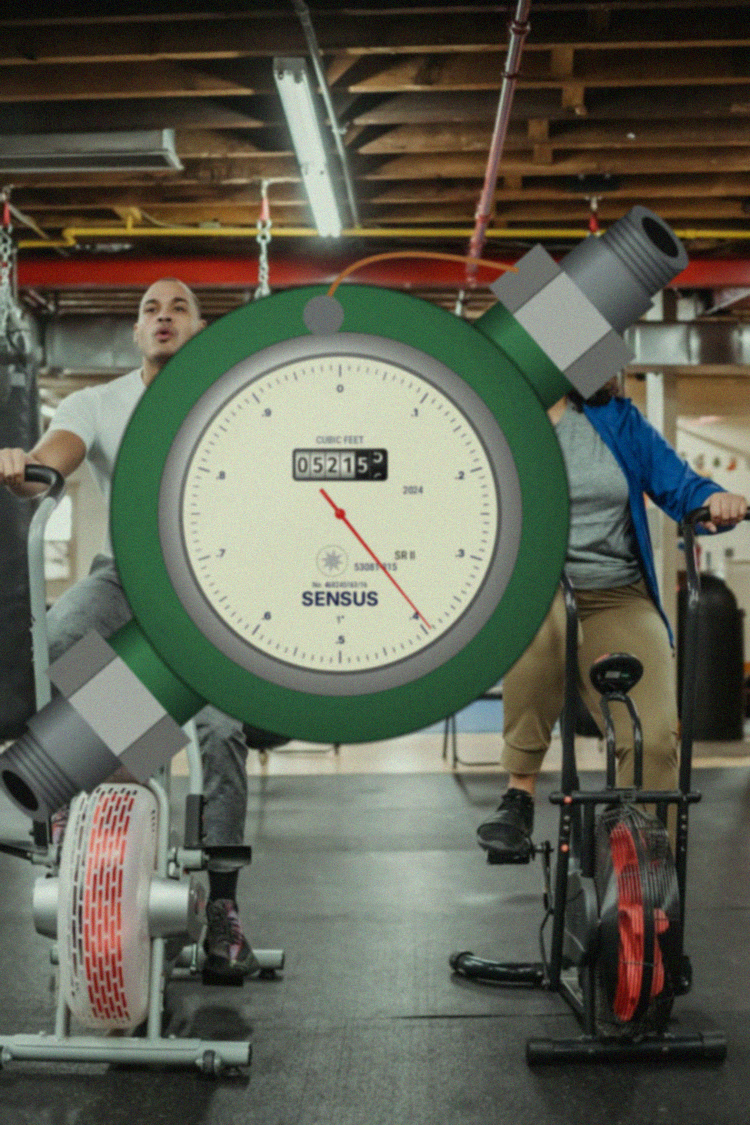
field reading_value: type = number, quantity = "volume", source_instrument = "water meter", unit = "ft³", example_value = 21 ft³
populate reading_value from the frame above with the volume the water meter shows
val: 52155.39 ft³
